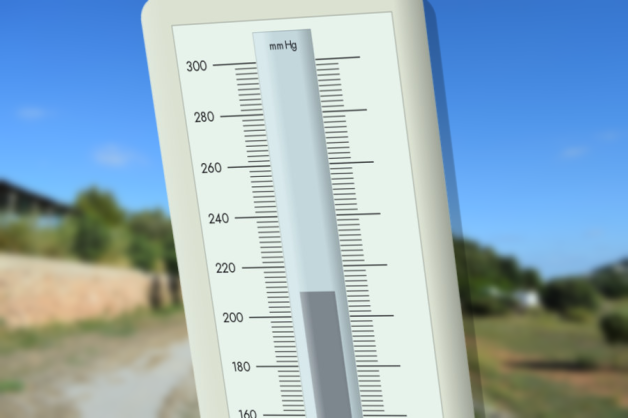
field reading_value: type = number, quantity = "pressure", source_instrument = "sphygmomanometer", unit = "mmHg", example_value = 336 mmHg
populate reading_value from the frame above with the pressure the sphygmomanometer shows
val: 210 mmHg
